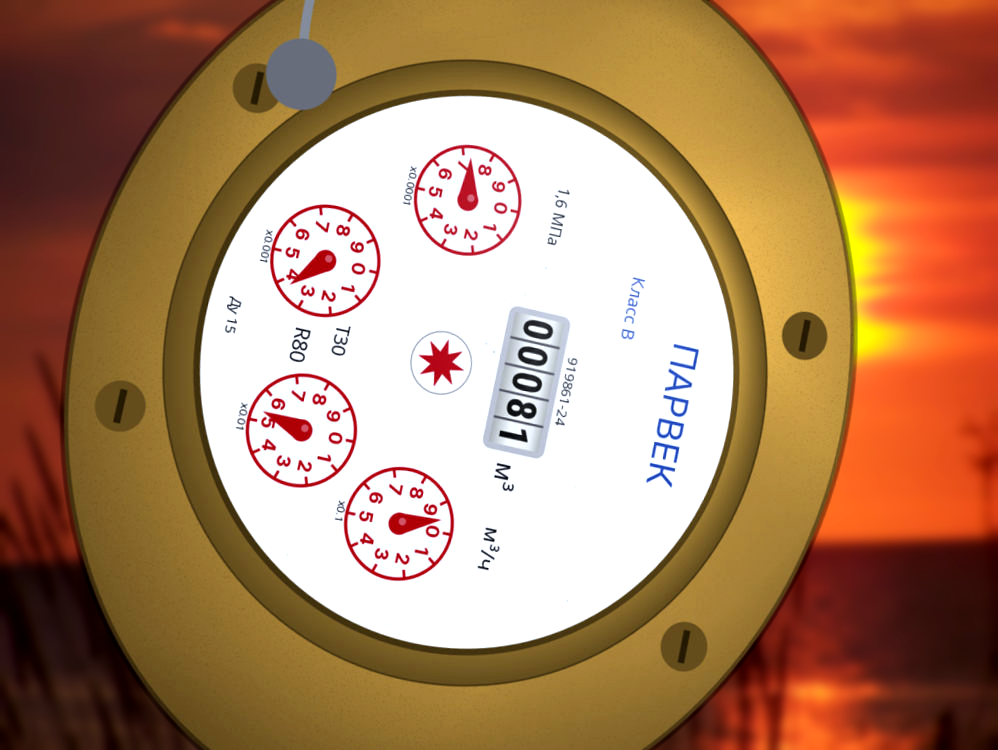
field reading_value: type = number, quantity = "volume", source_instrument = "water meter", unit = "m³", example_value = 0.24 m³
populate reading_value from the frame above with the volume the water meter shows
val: 80.9537 m³
